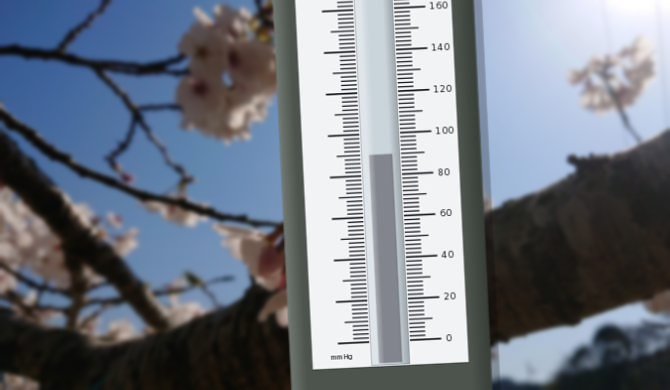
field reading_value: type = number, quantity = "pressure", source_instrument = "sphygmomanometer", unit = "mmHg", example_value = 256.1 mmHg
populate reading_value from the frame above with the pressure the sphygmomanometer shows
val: 90 mmHg
